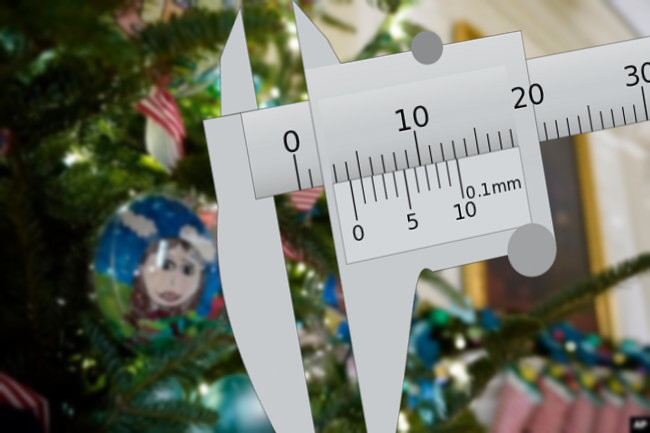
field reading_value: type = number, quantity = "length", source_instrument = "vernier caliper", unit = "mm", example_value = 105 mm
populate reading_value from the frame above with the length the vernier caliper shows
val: 4.1 mm
